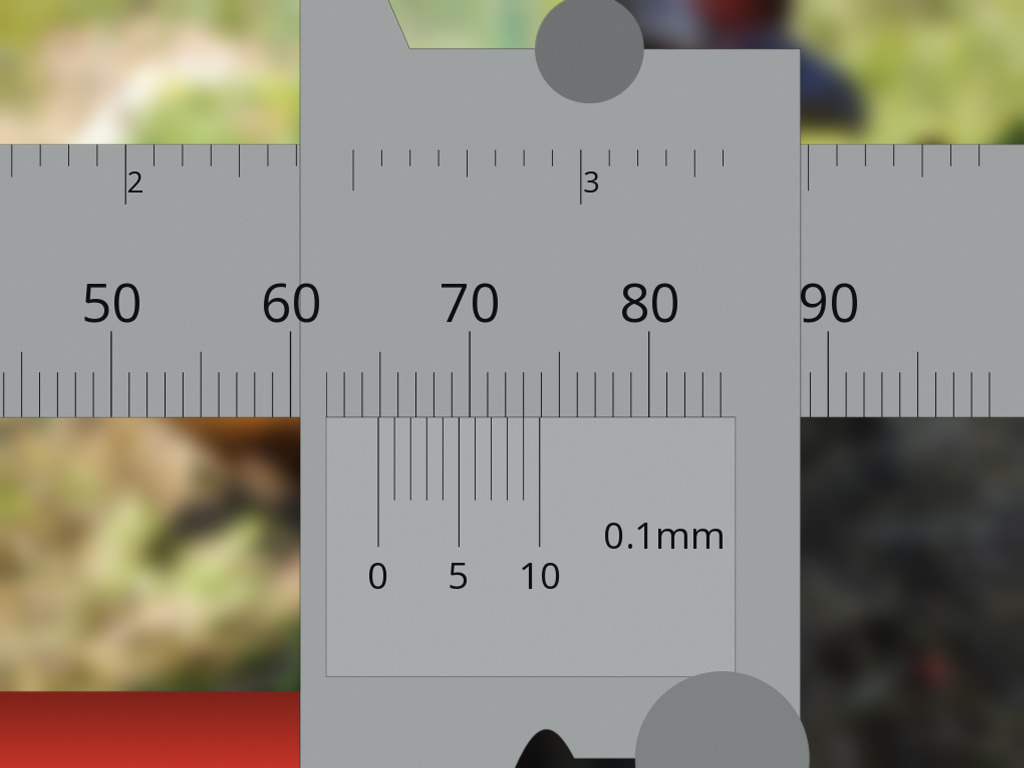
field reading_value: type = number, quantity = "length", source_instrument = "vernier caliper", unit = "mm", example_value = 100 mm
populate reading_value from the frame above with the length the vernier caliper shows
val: 64.9 mm
